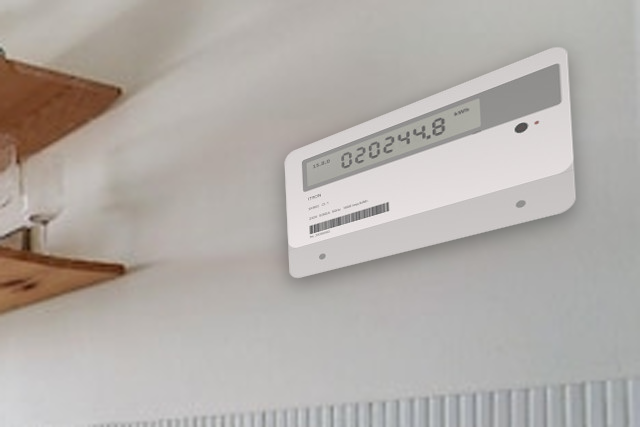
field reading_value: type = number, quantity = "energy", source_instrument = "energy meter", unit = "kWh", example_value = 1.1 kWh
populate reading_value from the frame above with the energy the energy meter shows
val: 20244.8 kWh
